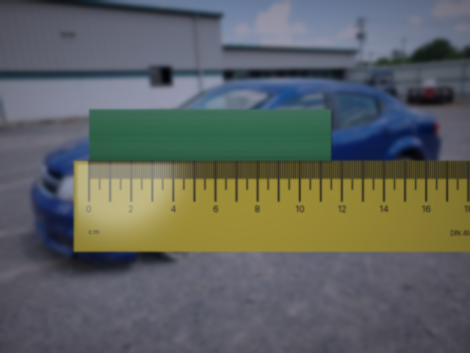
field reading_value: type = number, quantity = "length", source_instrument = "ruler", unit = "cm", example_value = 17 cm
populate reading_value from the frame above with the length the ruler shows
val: 11.5 cm
